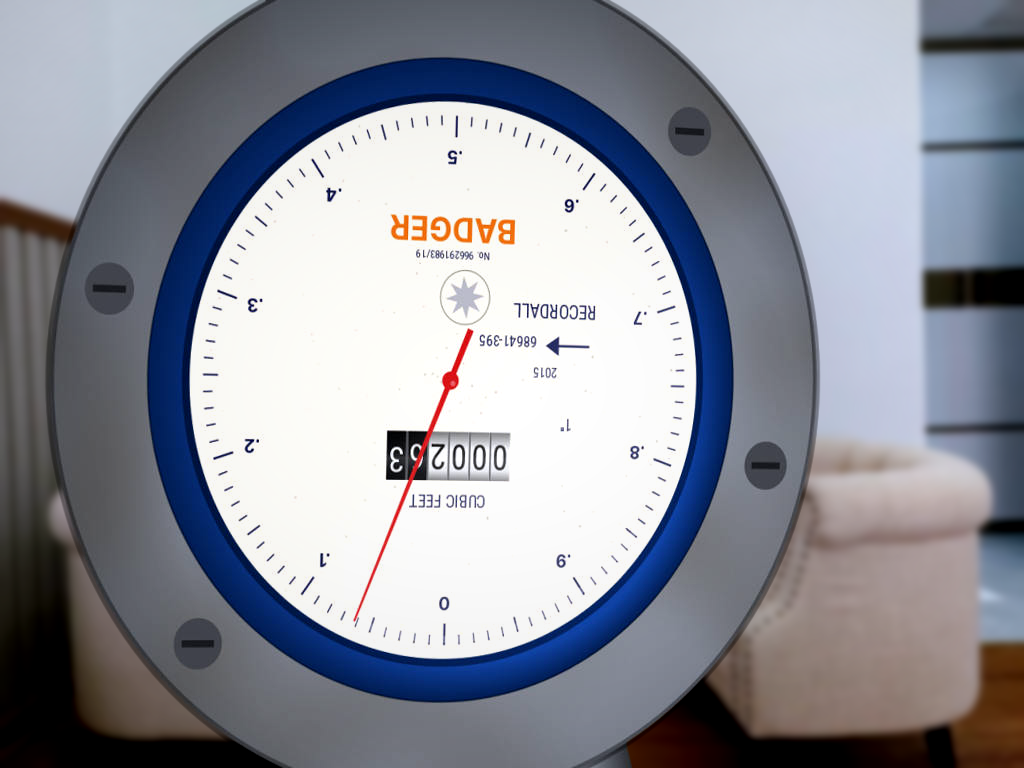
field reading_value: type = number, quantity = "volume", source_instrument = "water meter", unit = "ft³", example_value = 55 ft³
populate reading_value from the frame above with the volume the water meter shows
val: 263.06 ft³
